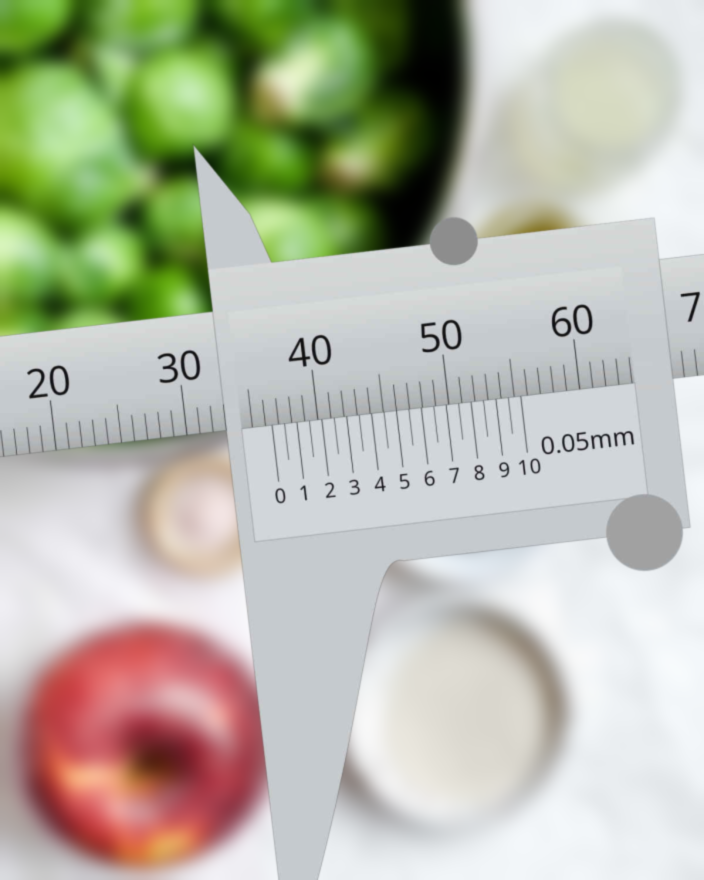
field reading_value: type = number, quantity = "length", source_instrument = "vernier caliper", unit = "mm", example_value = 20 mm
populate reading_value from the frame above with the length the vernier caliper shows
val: 36.5 mm
